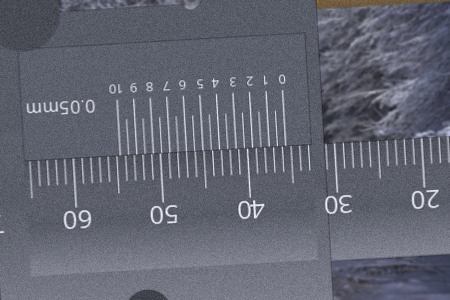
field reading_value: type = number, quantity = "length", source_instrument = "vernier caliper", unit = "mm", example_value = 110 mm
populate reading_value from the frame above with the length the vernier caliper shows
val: 35.6 mm
